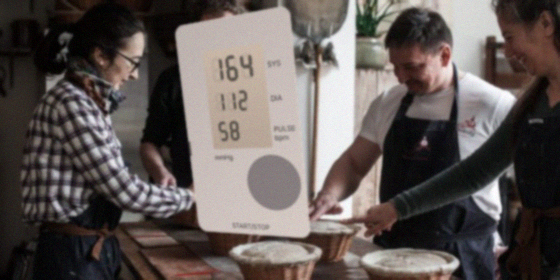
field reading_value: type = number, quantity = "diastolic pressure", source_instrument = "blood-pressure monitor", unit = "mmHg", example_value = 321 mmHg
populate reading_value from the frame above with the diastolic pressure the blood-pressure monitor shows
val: 112 mmHg
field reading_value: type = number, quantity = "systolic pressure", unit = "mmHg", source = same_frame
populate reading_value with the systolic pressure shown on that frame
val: 164 mmHg
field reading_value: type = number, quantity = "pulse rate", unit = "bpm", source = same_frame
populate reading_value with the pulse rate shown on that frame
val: 58 bpm
